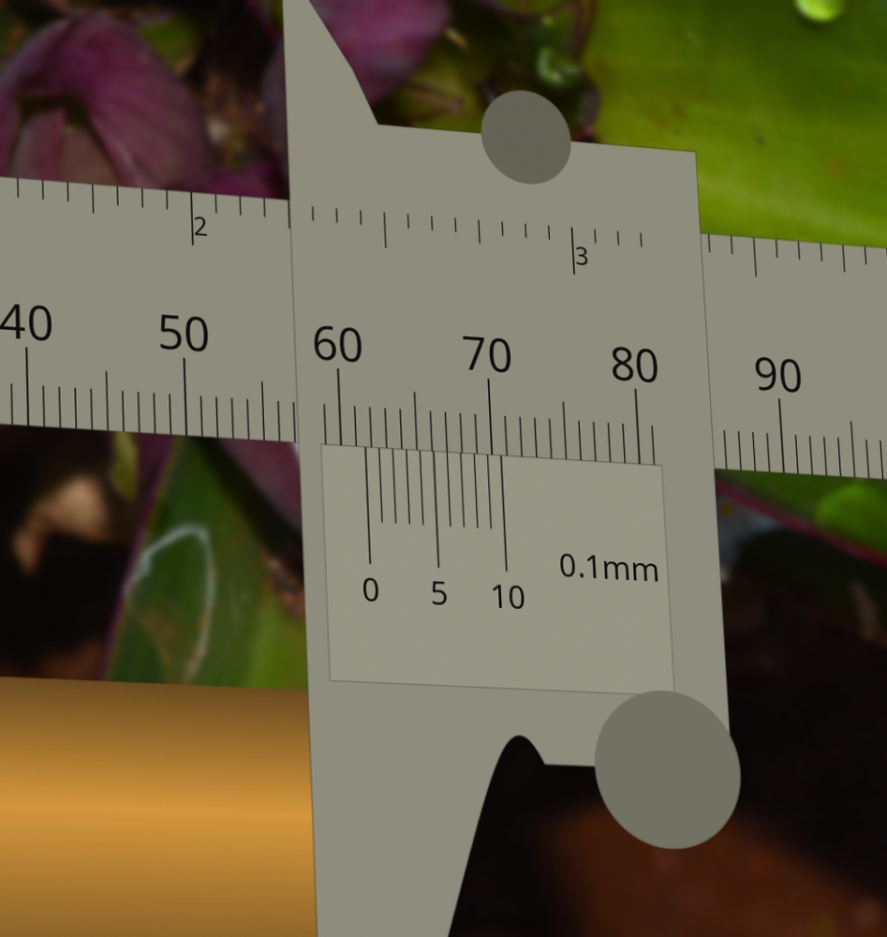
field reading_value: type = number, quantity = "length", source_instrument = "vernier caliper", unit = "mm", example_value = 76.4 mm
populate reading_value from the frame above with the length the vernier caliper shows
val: 61.6 mm
